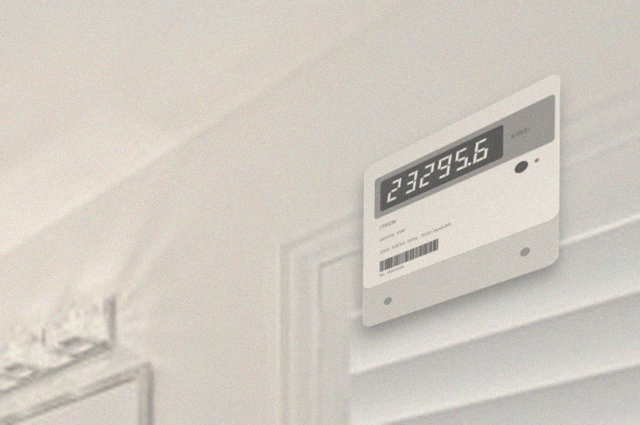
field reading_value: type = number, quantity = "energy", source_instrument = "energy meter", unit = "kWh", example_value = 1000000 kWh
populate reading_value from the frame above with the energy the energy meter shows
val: 23295.6 kWh
